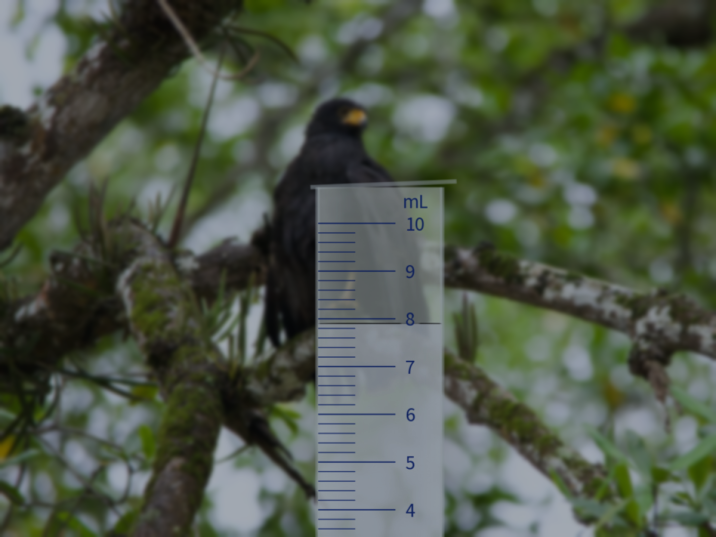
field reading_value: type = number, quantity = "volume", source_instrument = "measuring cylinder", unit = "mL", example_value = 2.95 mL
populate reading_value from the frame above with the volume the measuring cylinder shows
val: 7.9 mL
